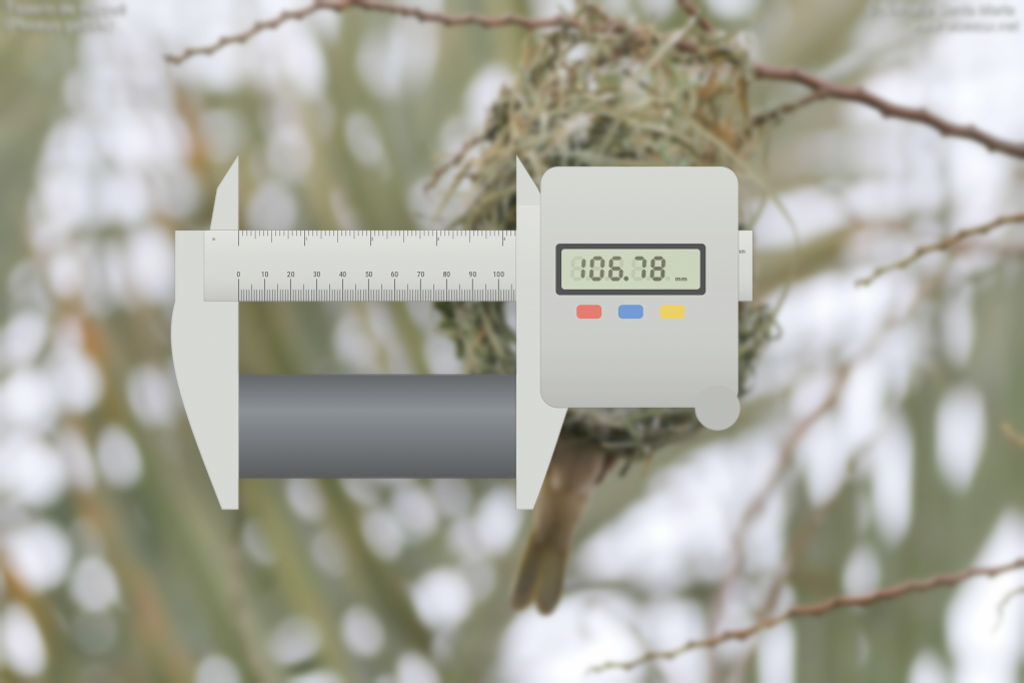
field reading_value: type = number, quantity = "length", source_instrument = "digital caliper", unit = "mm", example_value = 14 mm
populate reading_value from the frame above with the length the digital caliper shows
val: 106.78 mm
